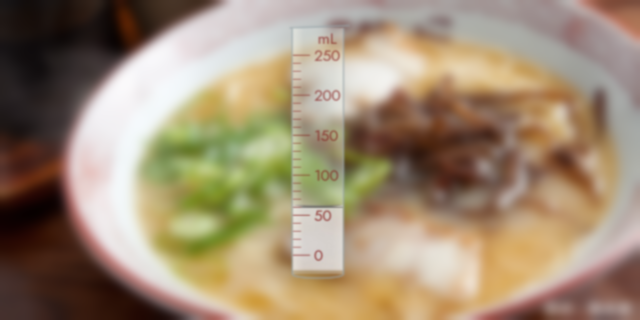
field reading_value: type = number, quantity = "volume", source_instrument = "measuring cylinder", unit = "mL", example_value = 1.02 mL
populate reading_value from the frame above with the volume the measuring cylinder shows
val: 60 mL
